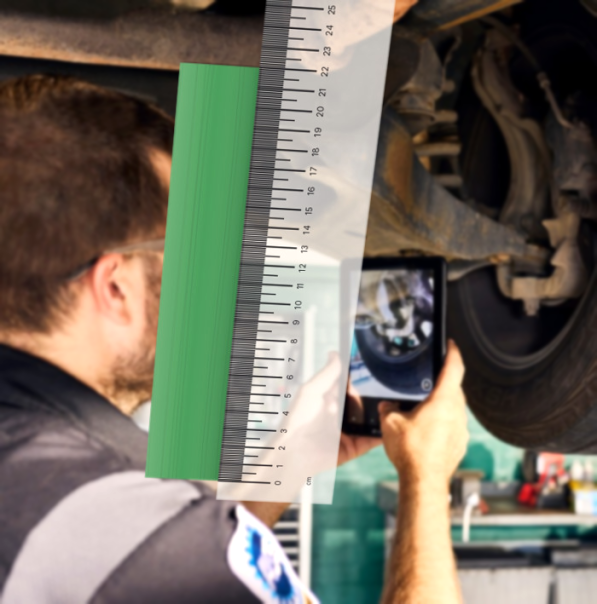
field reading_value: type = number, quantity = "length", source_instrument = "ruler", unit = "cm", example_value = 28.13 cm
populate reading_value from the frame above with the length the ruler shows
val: 22 cm
